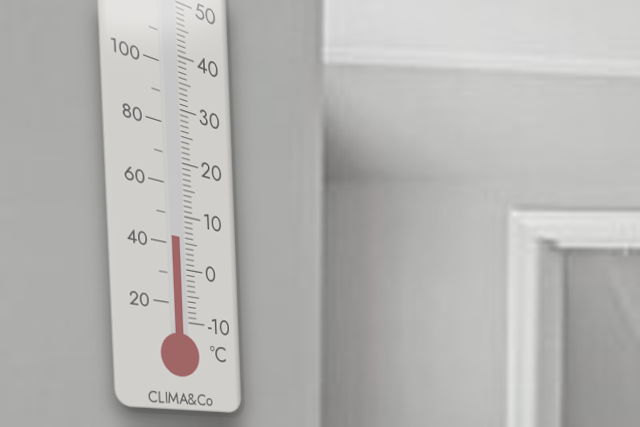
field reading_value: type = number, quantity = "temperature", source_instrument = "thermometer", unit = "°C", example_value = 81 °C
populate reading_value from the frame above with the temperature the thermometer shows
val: 6 °C
